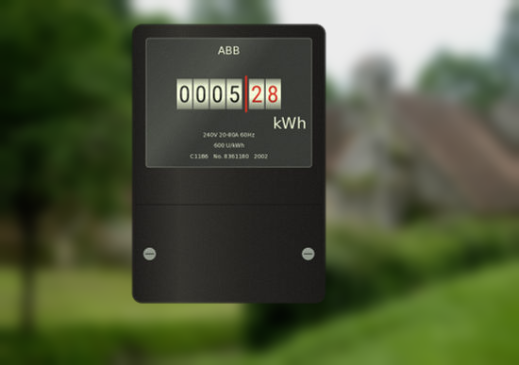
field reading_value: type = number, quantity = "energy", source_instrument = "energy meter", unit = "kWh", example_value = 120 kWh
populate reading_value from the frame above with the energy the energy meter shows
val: 5.28 kWh
